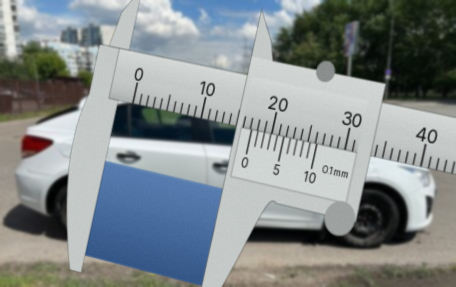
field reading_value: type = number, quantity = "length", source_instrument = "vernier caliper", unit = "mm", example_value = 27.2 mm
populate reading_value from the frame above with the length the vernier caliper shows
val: 17.2 mm
